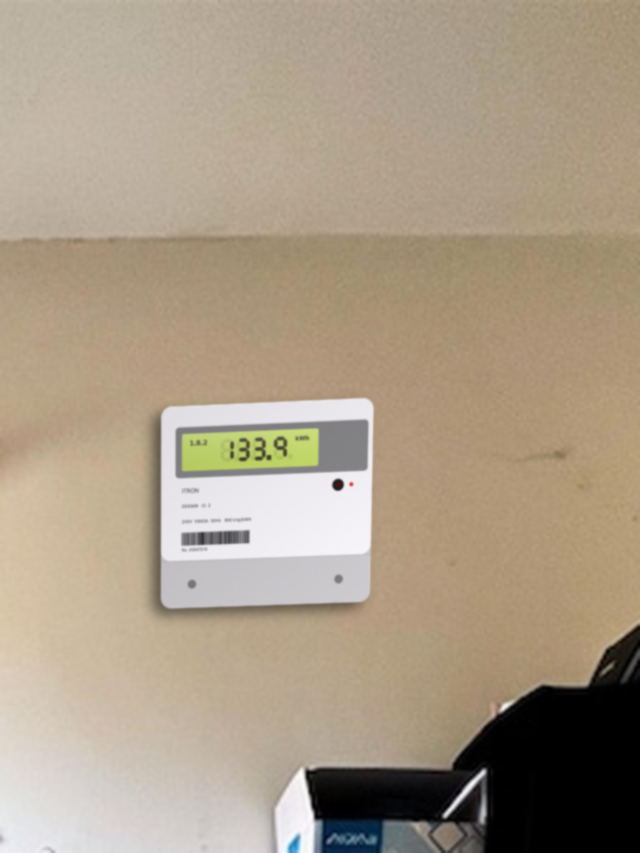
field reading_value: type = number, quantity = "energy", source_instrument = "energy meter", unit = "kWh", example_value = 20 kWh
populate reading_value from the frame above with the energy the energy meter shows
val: 133.9 kWh
